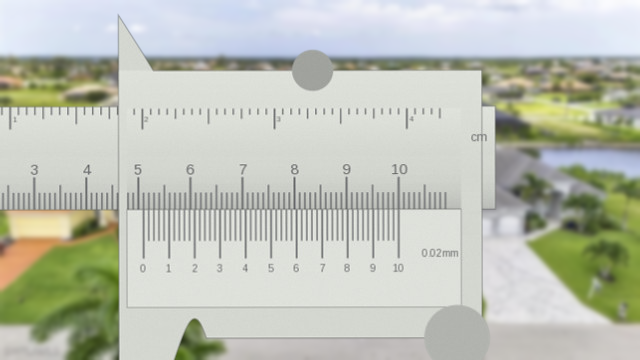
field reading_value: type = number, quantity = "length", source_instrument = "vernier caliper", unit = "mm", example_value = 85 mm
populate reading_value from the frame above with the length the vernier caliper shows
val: 51.0 mm
